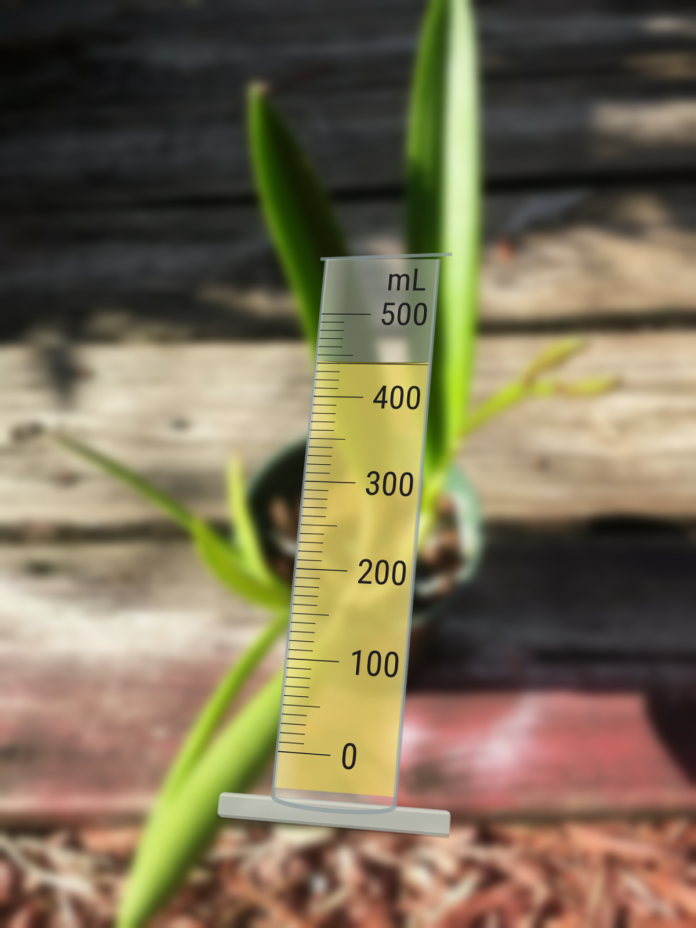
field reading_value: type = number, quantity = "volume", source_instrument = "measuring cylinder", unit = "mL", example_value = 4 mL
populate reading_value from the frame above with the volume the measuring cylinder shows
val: 440 mL
